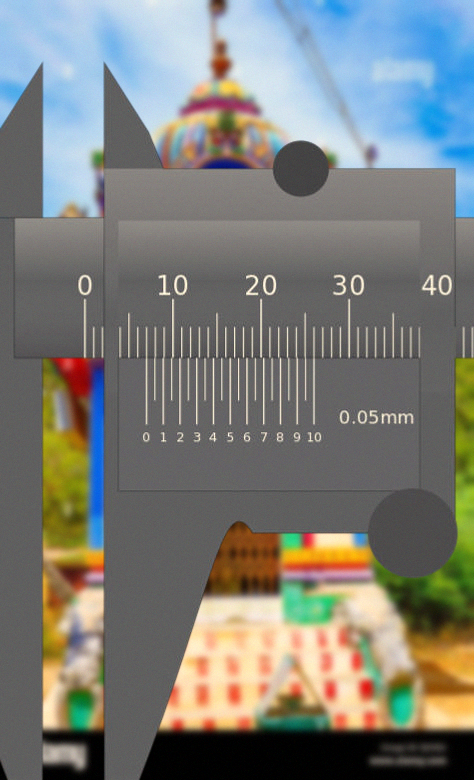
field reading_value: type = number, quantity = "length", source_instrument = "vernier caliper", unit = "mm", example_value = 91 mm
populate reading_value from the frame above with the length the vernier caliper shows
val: 7.0 mm
